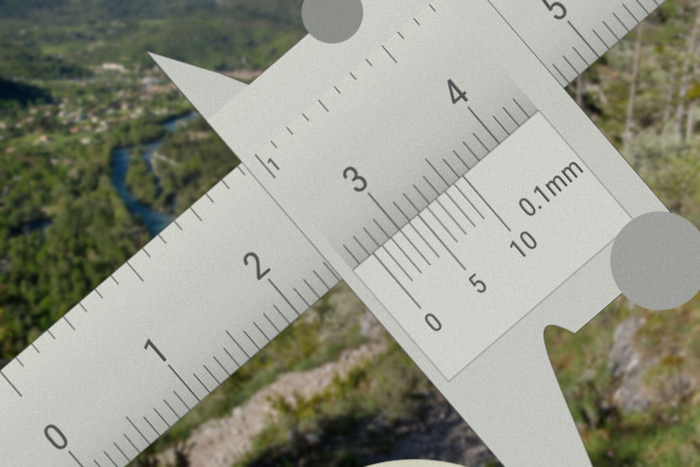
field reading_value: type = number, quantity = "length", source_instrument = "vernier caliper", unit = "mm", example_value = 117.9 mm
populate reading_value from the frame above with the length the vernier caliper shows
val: 27.3 mm
